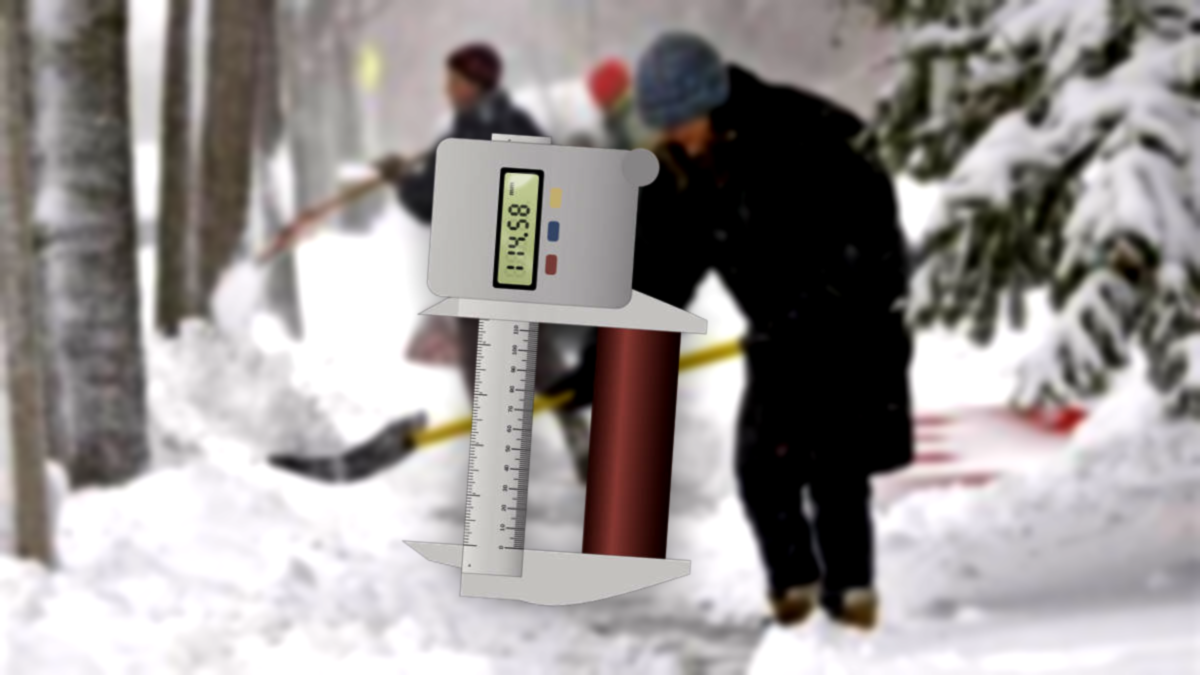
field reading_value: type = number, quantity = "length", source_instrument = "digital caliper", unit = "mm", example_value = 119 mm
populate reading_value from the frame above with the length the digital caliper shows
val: 114.58 mm
